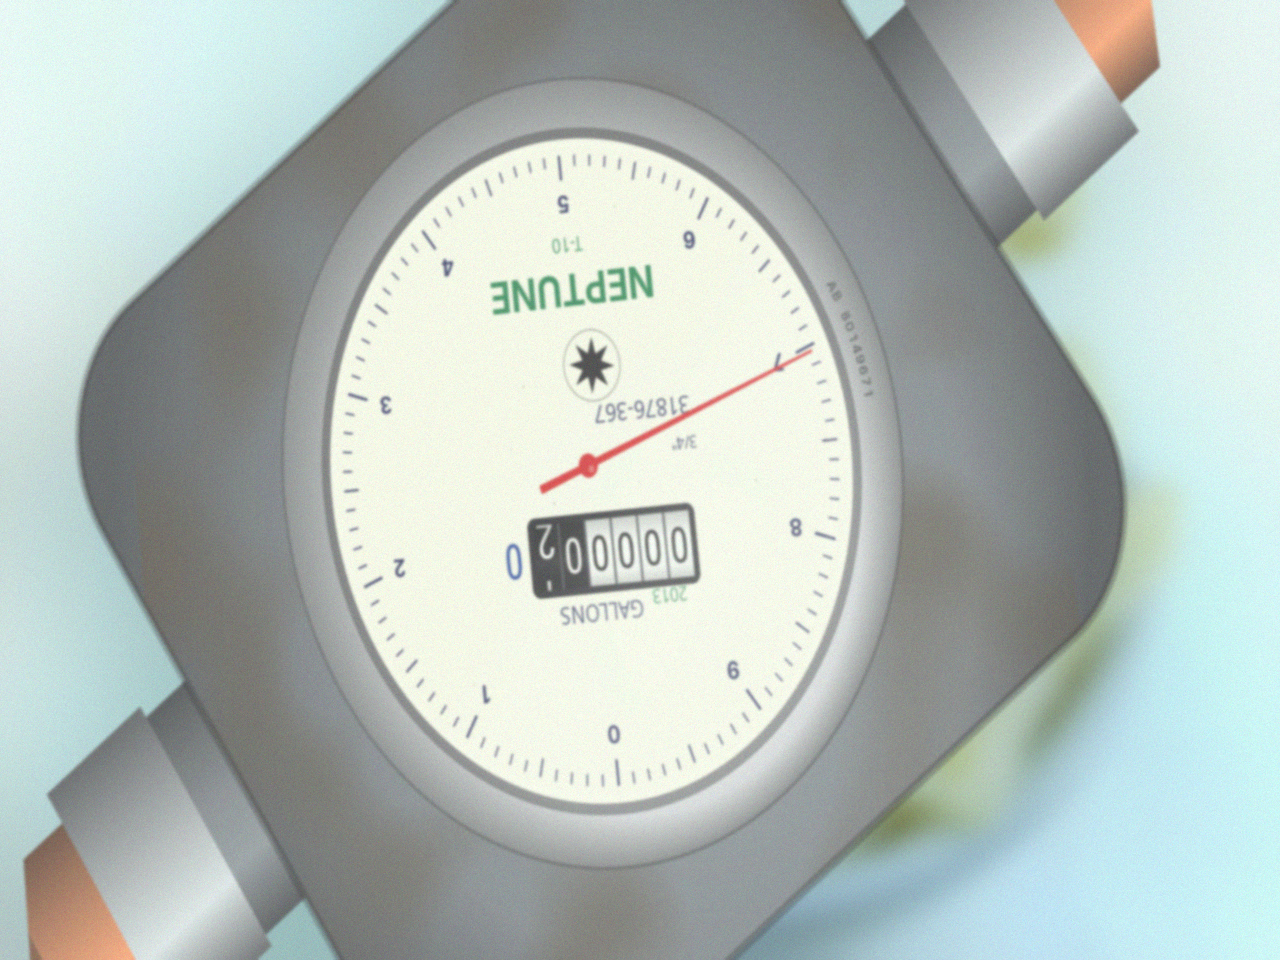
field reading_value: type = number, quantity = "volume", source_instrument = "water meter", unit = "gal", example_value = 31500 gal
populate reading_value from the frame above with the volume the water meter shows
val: 17.0 gal
